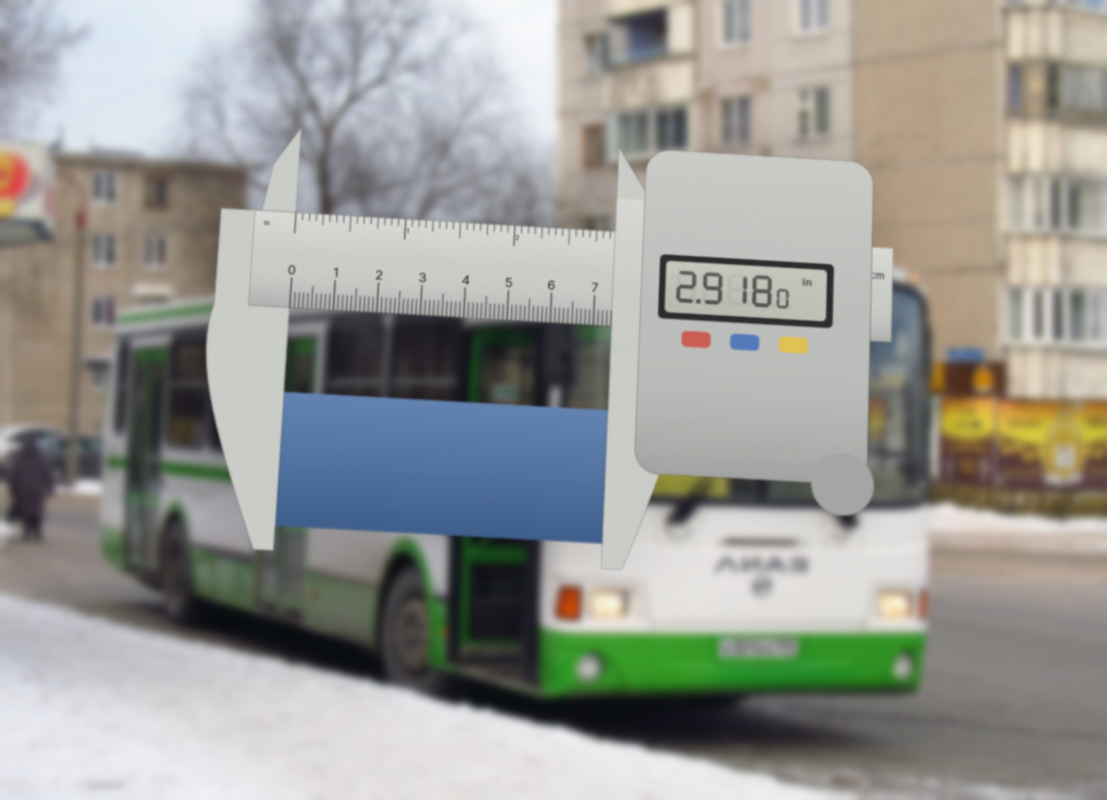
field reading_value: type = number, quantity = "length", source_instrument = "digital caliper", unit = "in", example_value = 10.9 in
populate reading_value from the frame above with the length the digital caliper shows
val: 2.9180 in
